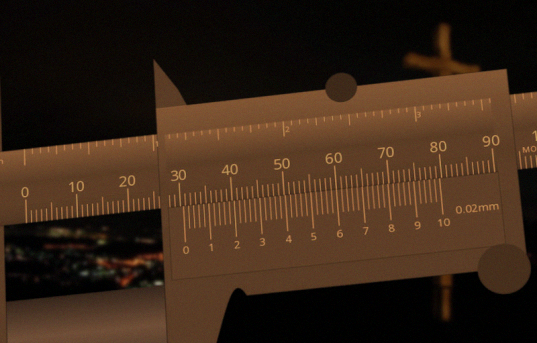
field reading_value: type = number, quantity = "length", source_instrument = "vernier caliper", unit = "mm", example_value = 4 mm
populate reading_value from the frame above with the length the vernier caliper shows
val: 30.6 mm
